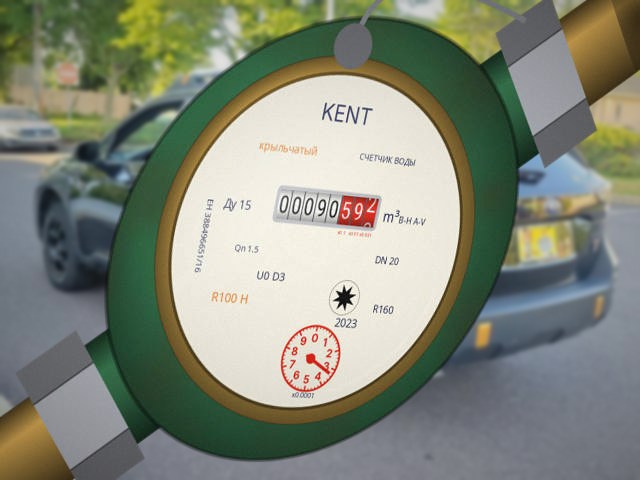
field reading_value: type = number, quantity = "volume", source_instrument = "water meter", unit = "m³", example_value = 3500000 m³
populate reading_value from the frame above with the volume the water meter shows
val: 90.5923 m³
